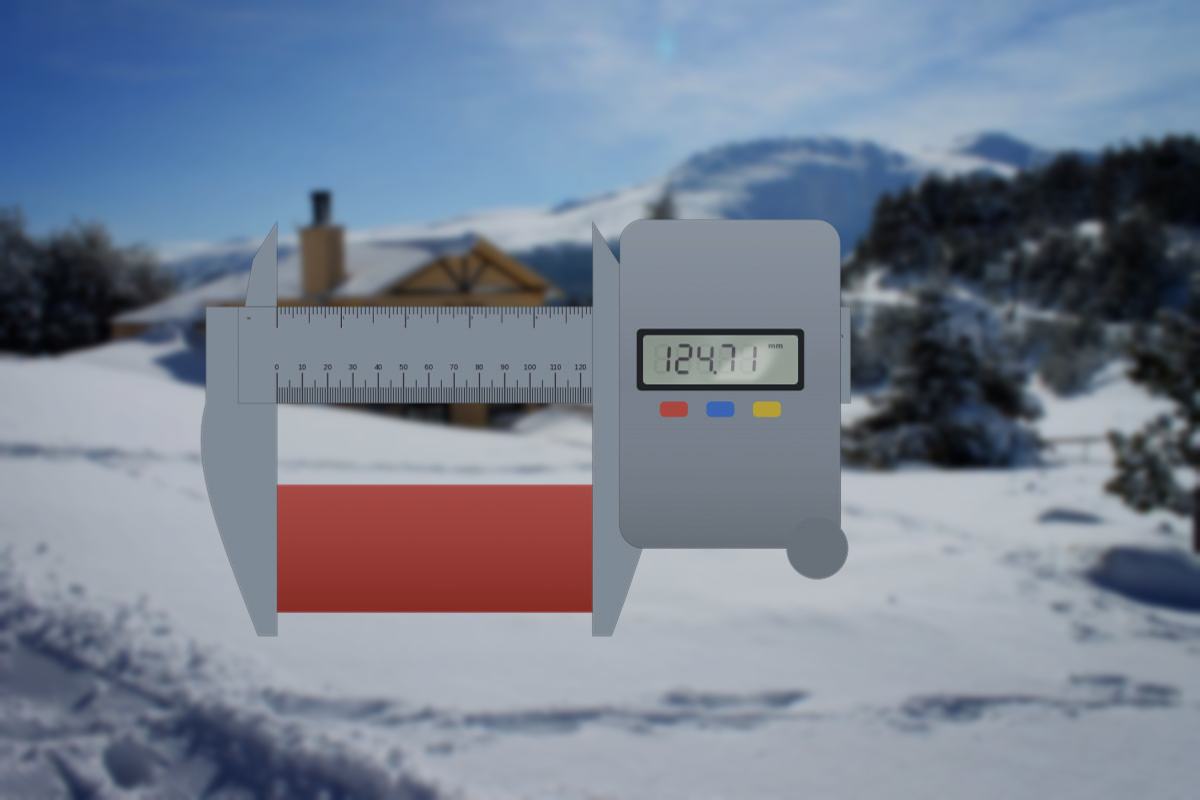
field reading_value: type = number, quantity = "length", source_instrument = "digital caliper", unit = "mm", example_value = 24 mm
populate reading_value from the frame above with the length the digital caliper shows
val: 124.71 mm
